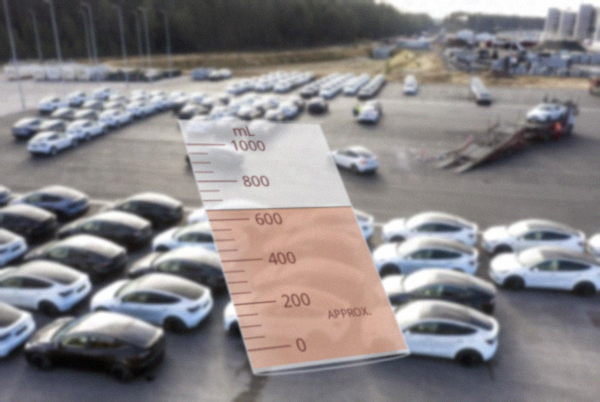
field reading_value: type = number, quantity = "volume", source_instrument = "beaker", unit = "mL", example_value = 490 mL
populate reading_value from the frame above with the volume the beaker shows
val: 650 mL
